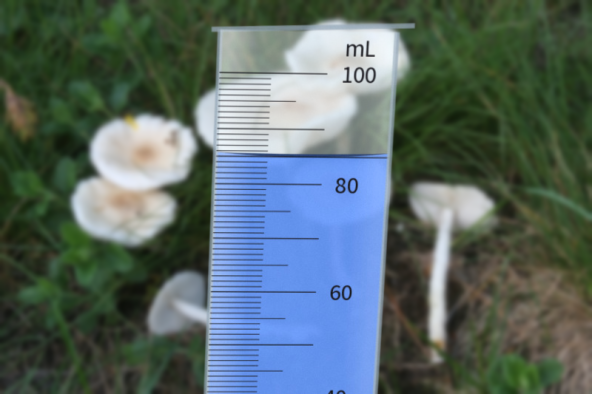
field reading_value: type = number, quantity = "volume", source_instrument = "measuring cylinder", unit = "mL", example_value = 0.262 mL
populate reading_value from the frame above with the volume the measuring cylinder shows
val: 85 mL
